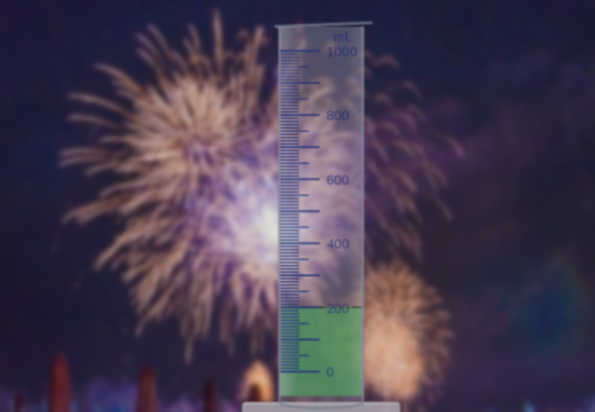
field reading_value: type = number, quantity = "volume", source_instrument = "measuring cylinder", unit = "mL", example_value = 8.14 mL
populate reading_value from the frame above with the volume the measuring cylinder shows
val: 200 mL
